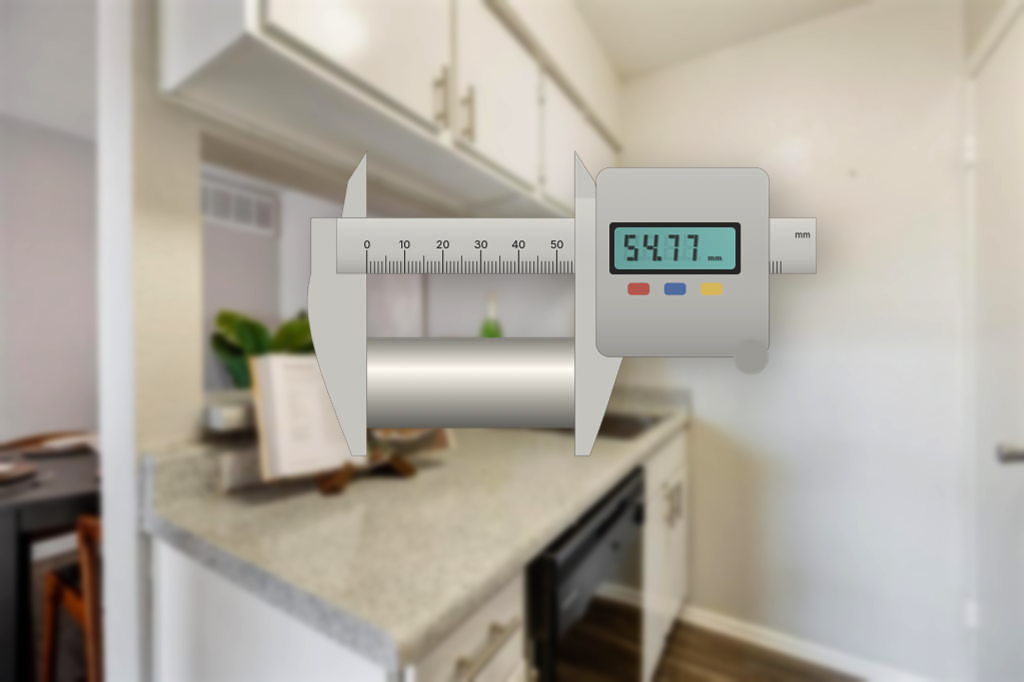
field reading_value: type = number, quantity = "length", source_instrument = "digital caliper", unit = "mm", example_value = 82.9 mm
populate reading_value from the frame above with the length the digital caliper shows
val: 54.77 mm
